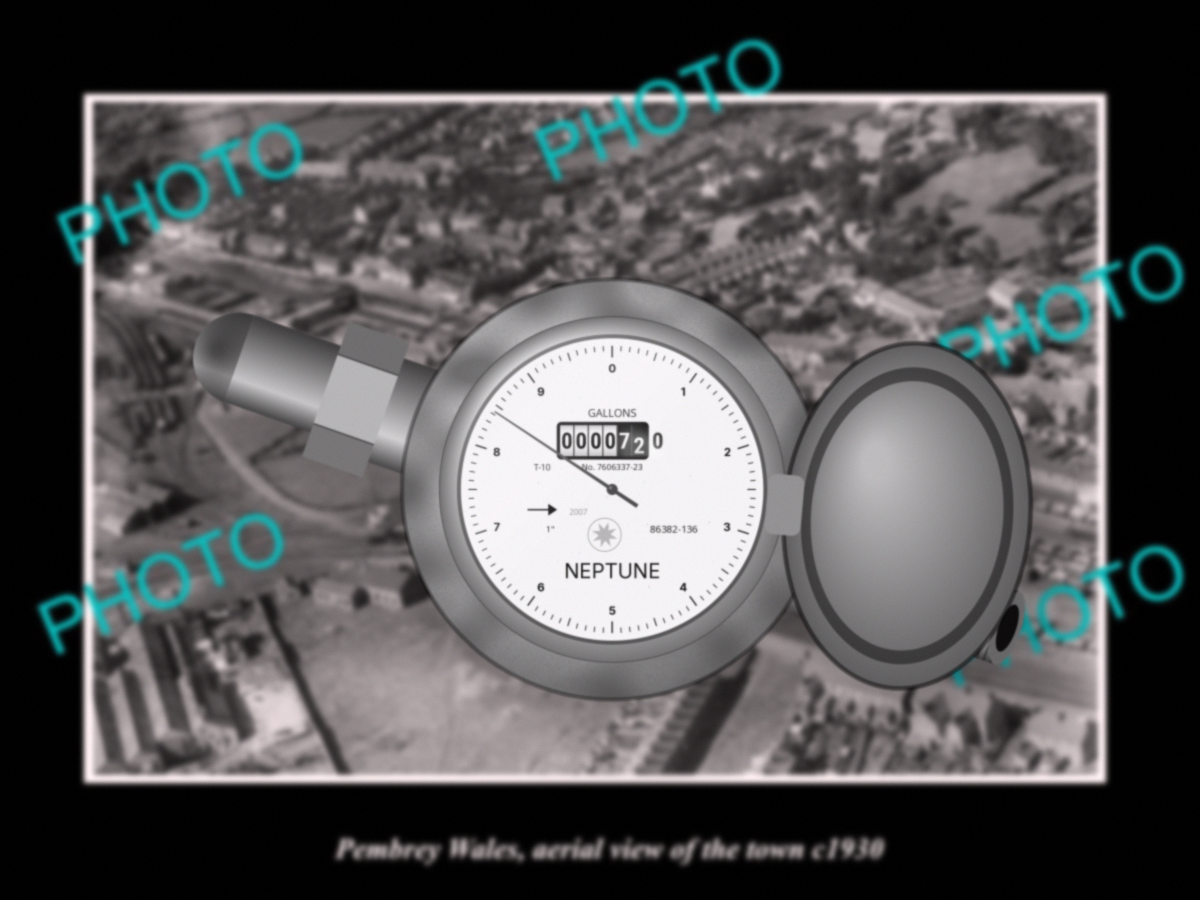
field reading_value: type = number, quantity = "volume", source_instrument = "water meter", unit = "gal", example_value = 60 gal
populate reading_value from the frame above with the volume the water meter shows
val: 718.4 gal
